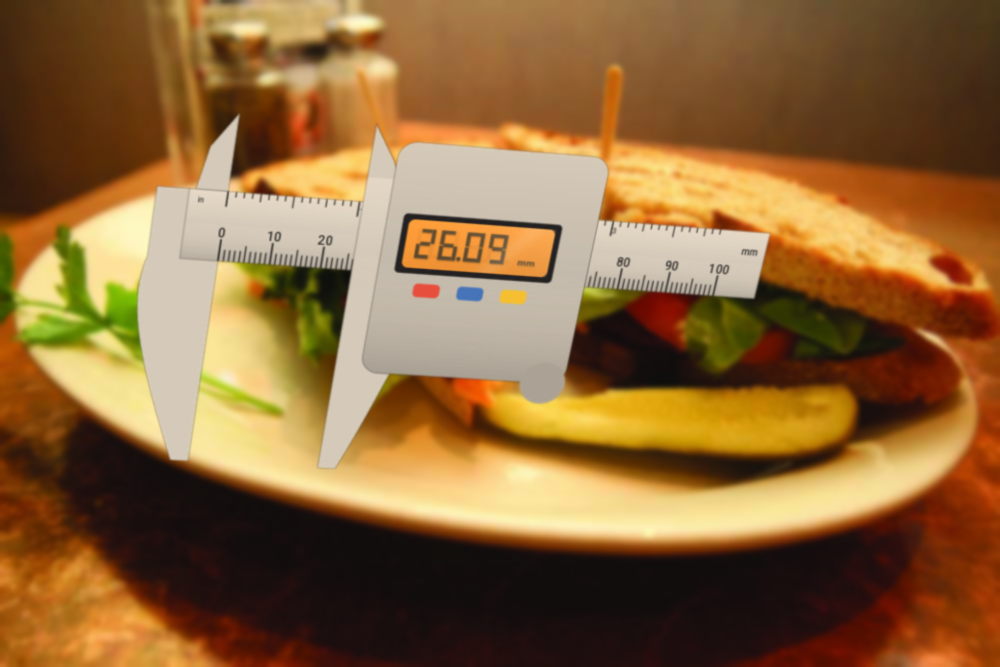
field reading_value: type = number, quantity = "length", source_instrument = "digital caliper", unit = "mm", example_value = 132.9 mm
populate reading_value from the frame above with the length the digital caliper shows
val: 26.09 mm
